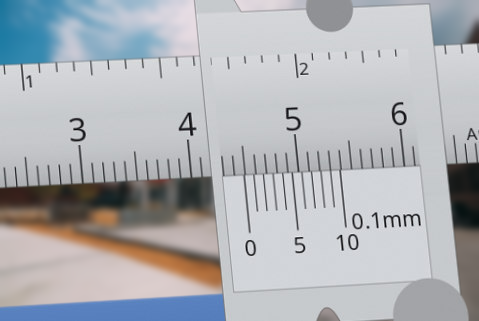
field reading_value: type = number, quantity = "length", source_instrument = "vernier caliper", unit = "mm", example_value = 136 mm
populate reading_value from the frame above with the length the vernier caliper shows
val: 44.9 mm
